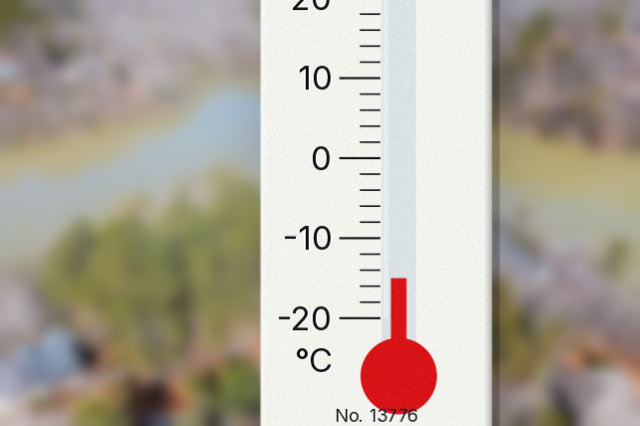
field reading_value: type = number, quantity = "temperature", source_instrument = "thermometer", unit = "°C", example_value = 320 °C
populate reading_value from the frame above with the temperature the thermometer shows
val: -15 °C
